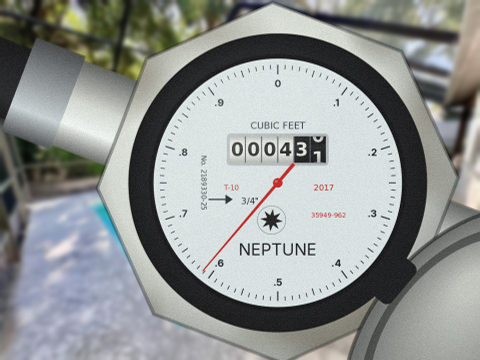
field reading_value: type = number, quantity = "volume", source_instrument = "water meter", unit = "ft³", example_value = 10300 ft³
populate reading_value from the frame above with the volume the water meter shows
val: 430.61 ft³
